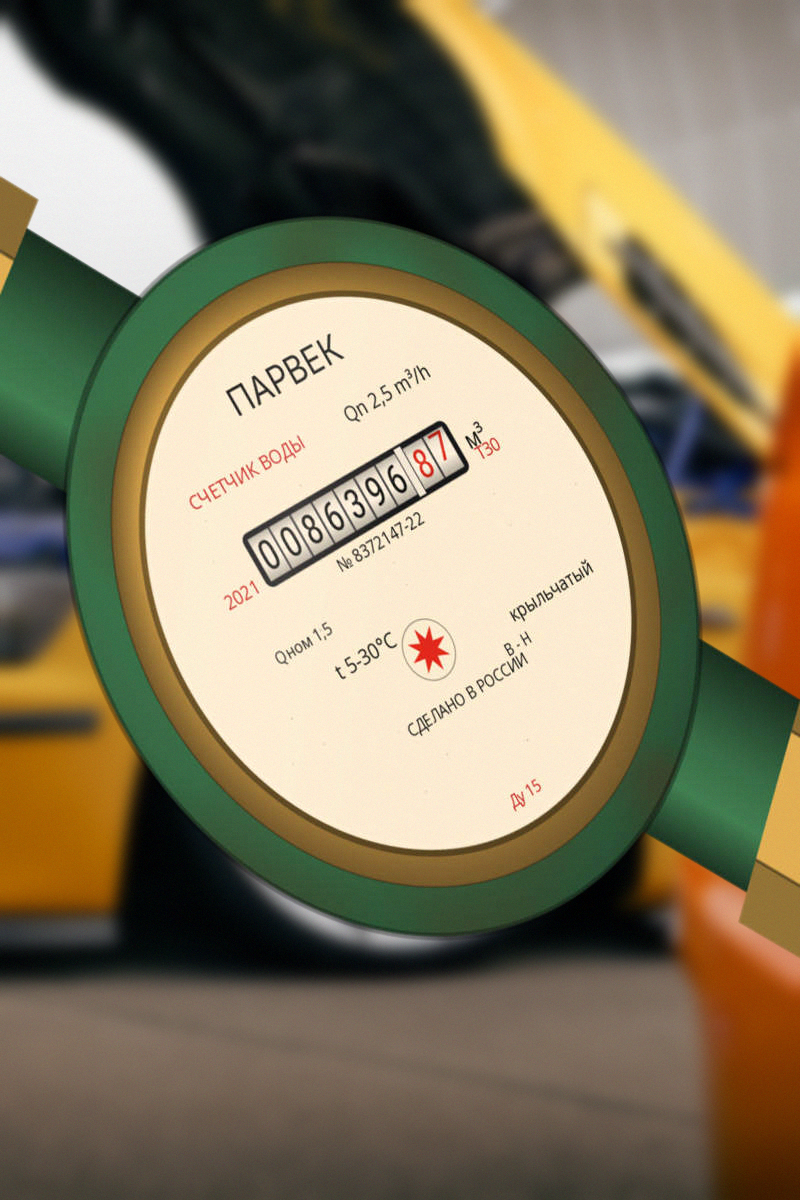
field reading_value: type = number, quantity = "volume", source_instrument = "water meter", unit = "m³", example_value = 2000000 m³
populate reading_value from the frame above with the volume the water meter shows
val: 86396.87 m³
